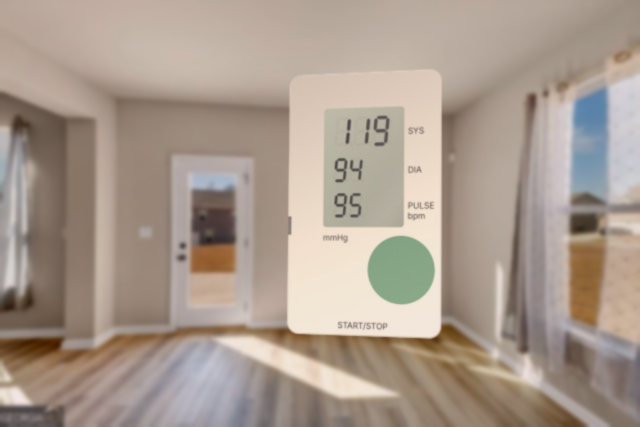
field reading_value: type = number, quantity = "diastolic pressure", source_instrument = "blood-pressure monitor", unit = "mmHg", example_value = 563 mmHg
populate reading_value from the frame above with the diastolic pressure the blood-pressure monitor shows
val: 94 mmHg
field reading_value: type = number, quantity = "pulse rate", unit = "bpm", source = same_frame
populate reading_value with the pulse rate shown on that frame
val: 95 bpm
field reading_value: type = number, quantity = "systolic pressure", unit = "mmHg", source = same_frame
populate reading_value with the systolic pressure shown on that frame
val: 119 mmHg
